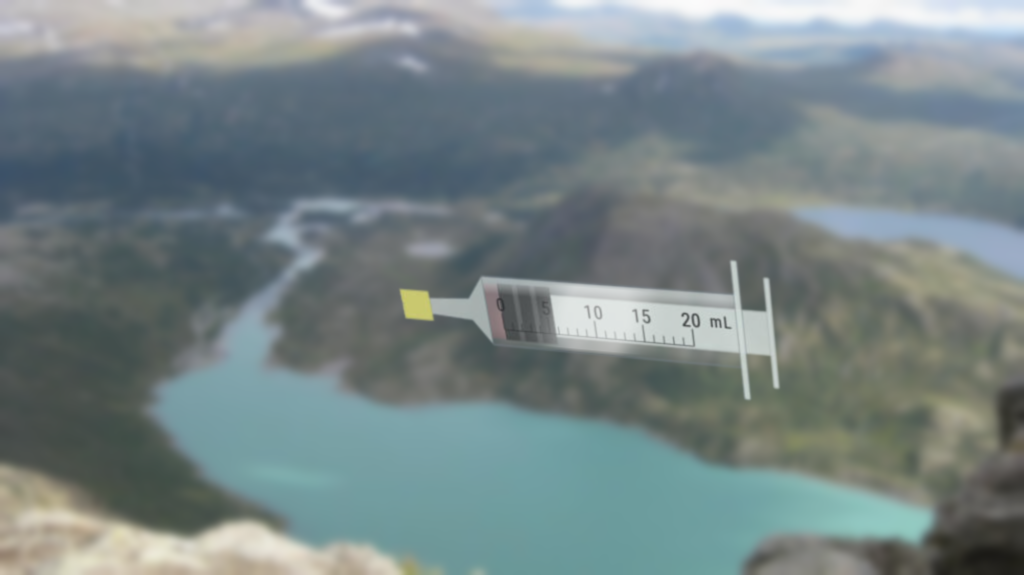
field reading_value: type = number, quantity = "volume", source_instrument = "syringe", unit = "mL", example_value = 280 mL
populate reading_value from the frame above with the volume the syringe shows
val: 0 mL
